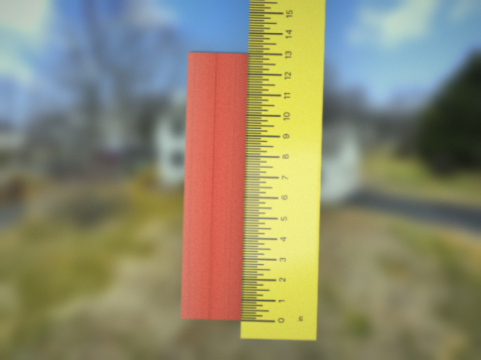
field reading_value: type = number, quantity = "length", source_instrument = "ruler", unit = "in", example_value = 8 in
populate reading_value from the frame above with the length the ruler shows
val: 13 in
